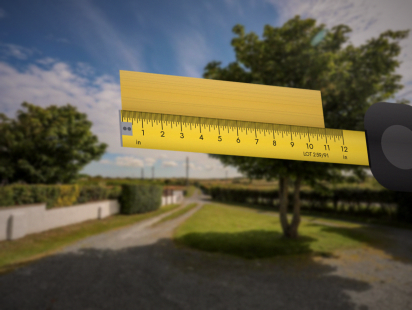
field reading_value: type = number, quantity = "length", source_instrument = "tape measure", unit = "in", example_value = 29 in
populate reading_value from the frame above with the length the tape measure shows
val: 11 in
